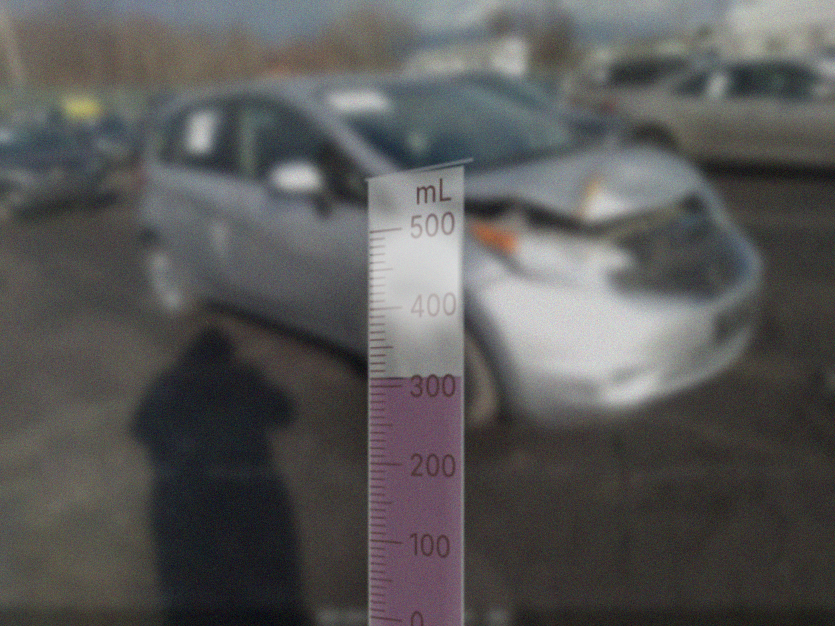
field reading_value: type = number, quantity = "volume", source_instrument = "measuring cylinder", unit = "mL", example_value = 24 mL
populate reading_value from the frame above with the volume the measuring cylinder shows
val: 310 mL
